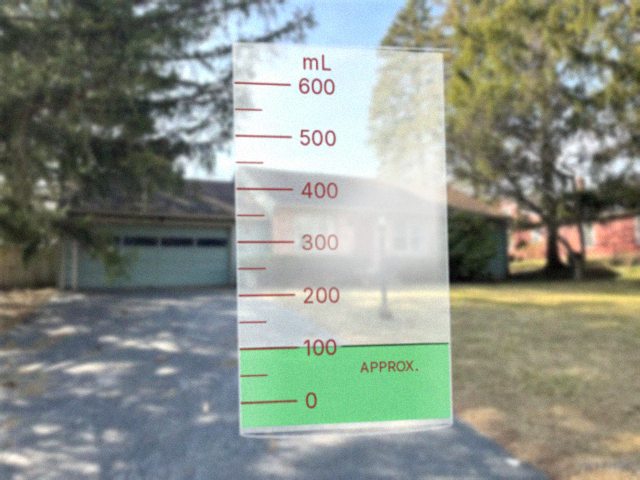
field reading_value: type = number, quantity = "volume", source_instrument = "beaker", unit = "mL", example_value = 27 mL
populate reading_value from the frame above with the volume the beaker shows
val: 100 mL
